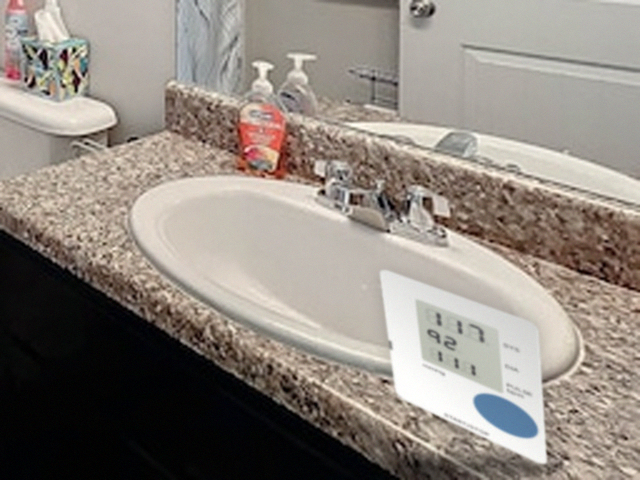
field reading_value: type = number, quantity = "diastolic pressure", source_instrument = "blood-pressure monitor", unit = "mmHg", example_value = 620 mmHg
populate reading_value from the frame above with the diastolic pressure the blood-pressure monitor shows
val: 92 mmHg
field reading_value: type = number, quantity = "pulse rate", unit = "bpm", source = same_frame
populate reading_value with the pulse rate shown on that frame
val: 111 bpm
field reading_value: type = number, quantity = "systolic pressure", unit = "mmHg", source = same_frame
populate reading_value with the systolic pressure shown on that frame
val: 117 mmHg
